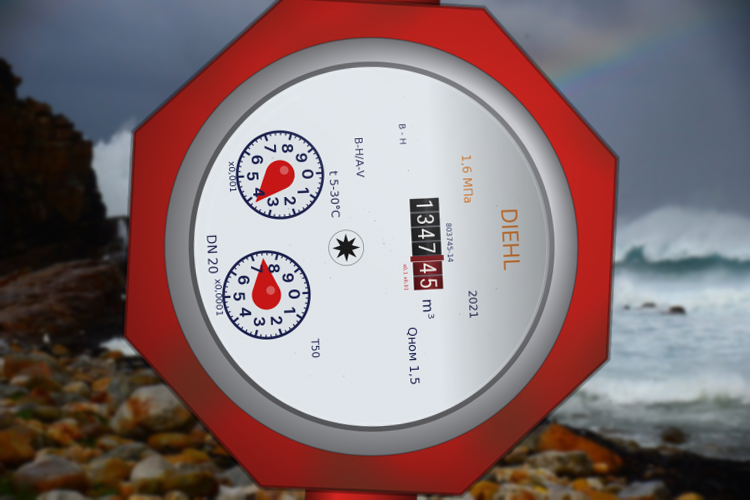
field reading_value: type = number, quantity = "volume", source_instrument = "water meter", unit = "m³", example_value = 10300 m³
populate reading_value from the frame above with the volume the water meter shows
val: 1347.4537 m³
